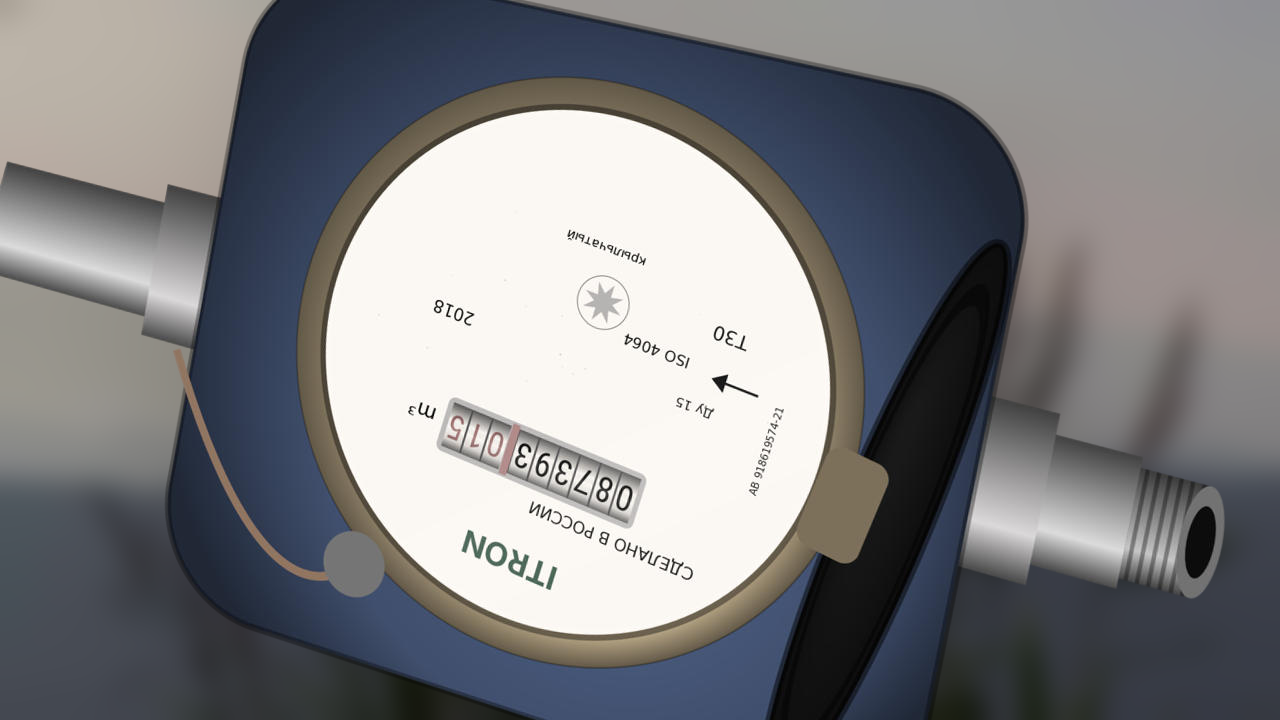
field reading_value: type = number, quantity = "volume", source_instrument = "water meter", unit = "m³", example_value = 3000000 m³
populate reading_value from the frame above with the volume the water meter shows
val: 87393.015 m³
